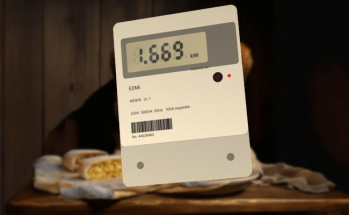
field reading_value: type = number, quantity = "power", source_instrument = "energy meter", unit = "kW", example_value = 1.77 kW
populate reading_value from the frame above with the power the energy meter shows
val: 1.669 kW
